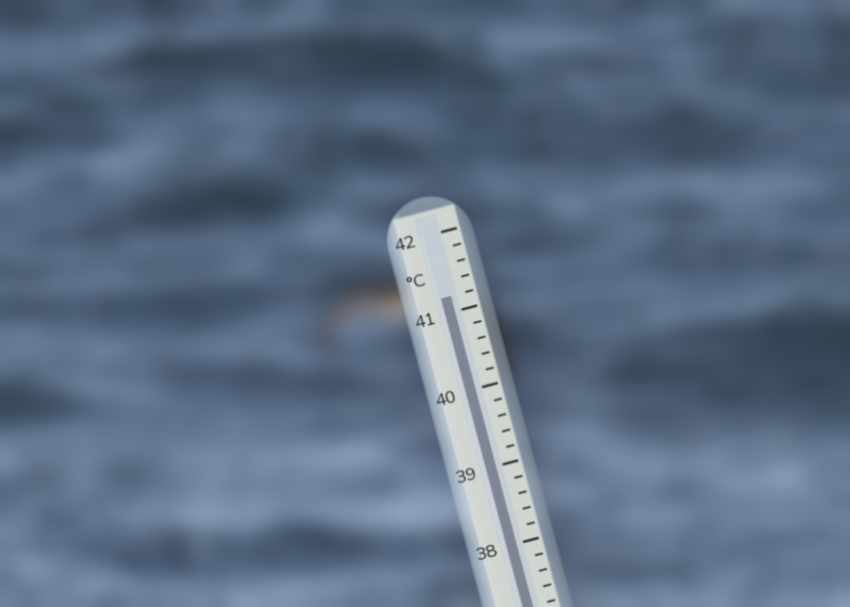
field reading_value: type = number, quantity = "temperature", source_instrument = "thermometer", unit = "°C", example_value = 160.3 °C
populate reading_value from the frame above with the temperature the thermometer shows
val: 41.2 °C
